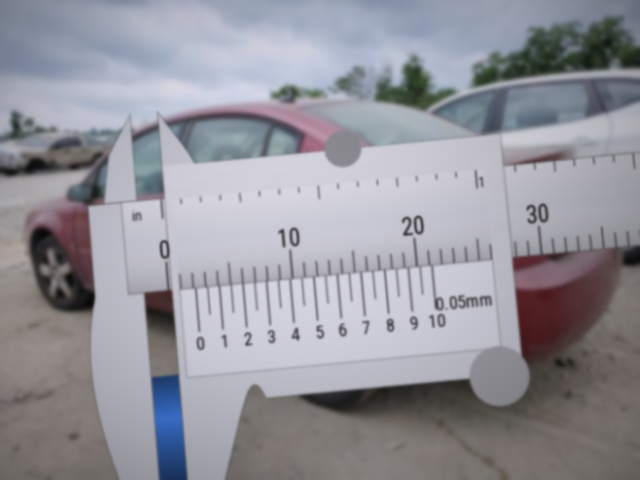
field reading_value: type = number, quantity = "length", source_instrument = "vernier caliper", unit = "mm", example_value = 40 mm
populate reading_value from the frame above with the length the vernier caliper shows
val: 2.2 mm
